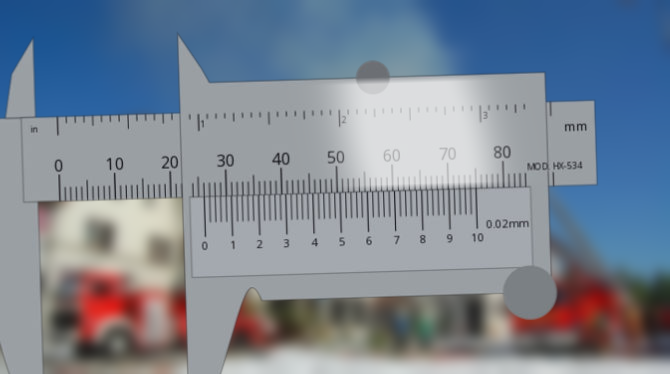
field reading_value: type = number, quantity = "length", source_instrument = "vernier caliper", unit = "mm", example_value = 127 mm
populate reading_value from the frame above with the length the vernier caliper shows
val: 26.0 mm
